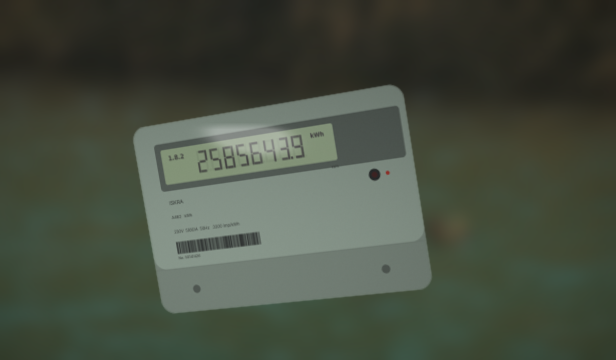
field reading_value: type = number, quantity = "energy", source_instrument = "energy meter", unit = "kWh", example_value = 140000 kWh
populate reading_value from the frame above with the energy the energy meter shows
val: 2585643.9 kWh
